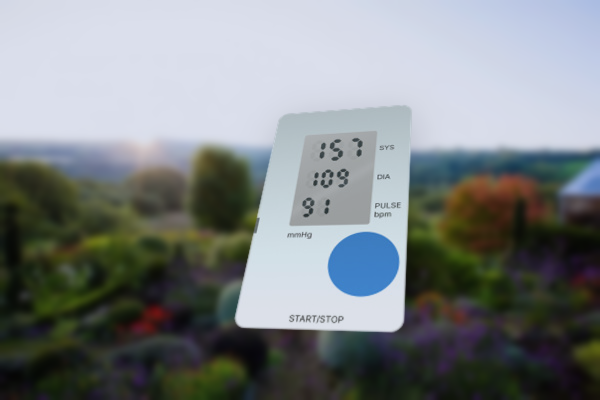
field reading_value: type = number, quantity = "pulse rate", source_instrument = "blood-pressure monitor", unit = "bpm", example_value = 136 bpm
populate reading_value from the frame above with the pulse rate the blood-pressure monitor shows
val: 91 bpm
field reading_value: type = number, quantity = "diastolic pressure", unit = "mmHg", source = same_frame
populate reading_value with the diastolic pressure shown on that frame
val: 109 mmHg
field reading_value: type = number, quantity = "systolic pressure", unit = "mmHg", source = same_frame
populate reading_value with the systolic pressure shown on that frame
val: 157 mmHg
